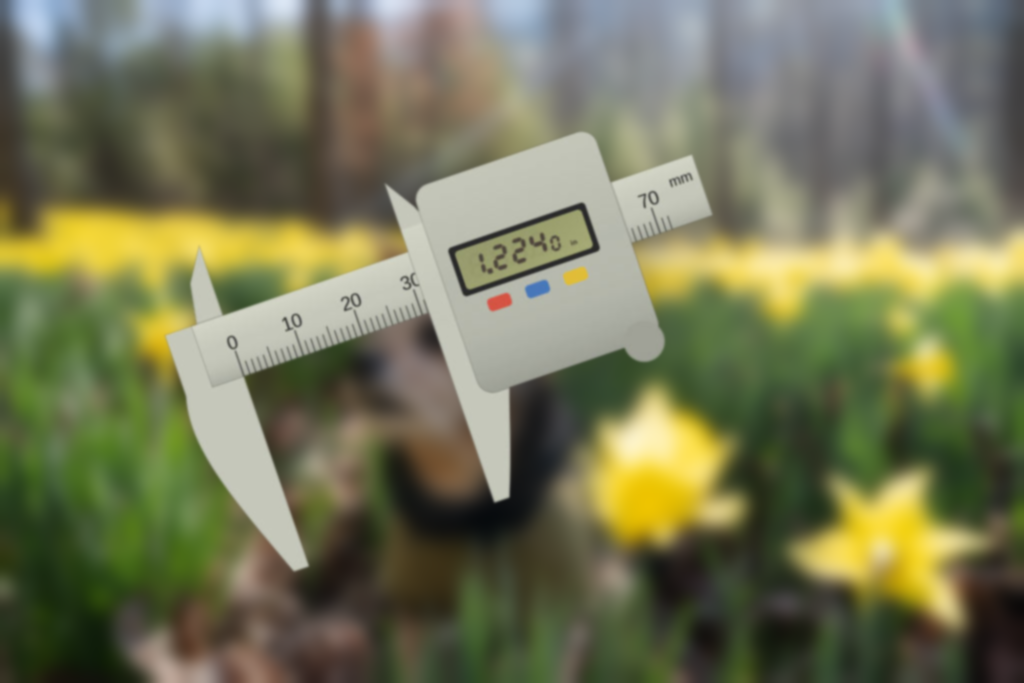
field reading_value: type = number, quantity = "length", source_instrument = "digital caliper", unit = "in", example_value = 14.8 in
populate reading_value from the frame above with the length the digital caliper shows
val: 1.2240 in
